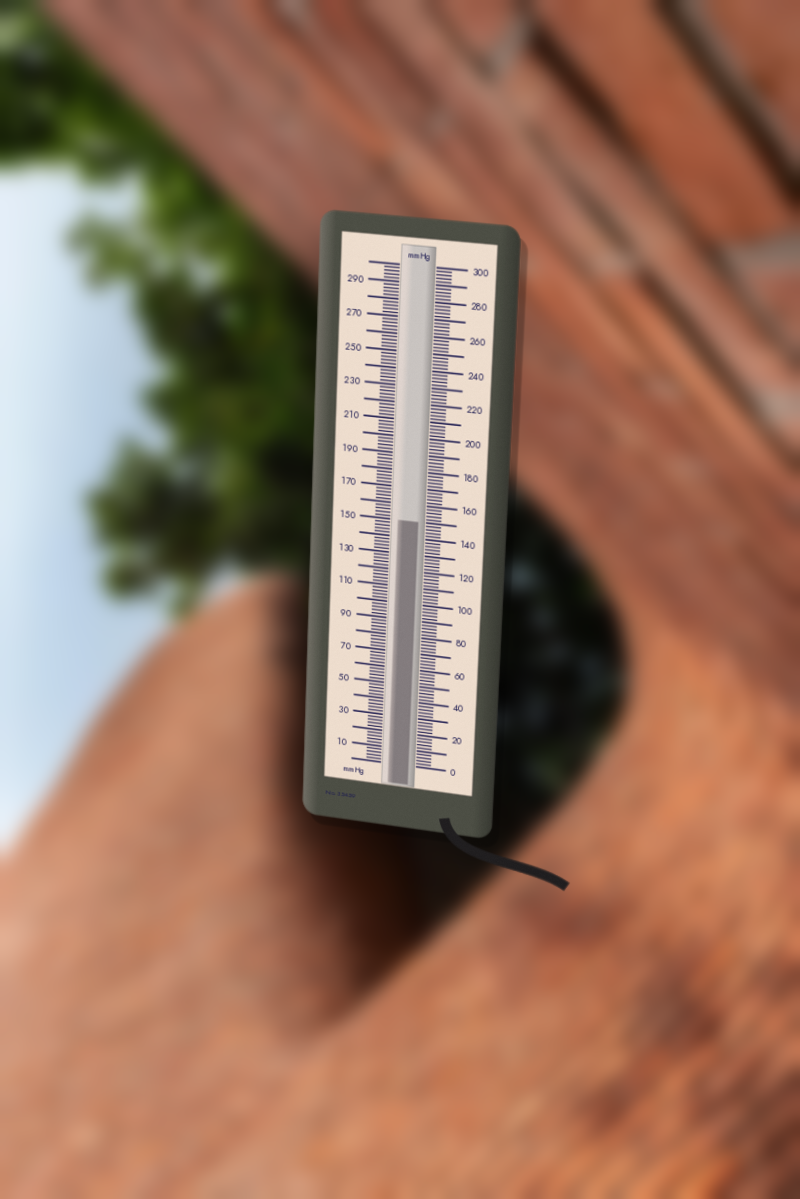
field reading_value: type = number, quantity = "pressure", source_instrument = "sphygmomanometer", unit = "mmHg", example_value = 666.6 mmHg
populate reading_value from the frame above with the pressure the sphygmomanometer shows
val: 150 mmHg
